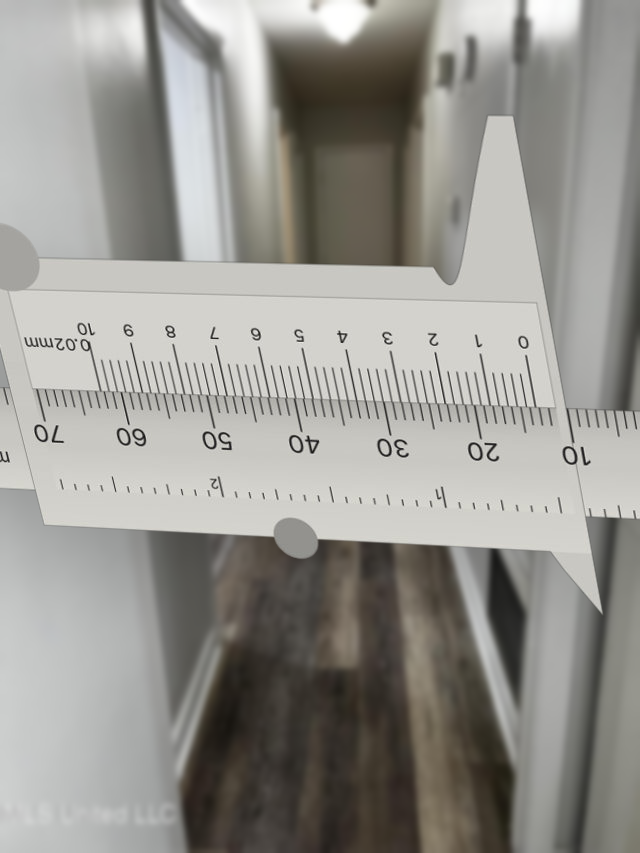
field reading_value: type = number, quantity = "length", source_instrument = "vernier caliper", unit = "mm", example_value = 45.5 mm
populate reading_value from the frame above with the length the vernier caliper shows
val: 13.4 mm
